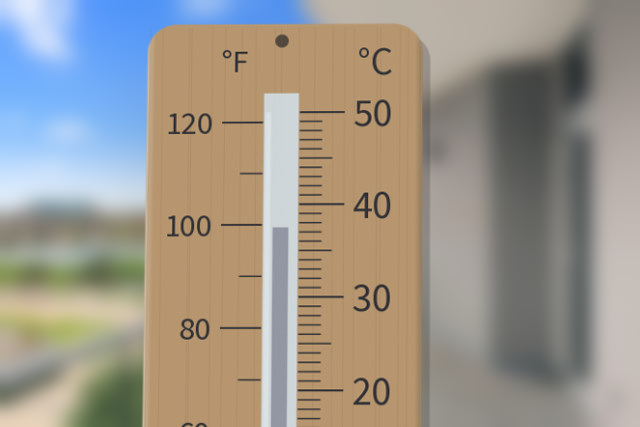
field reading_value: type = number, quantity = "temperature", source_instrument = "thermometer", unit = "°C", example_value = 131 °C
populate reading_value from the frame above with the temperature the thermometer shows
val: 37.5 °C
